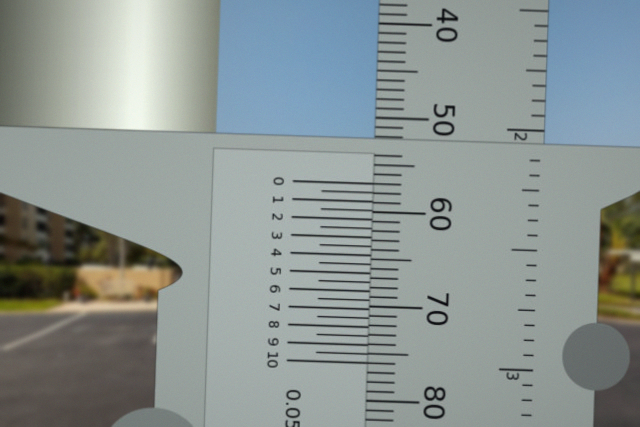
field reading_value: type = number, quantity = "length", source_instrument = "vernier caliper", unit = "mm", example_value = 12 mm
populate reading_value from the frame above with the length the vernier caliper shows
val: 57.0 mm
